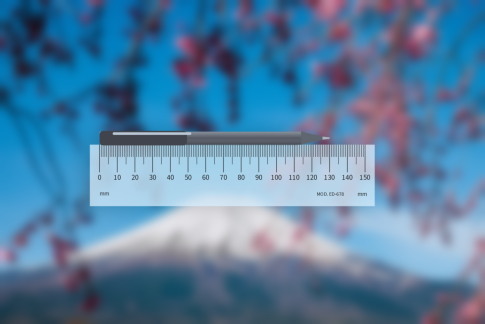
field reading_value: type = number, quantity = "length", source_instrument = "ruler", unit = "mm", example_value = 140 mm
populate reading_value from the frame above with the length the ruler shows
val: 130 mm
